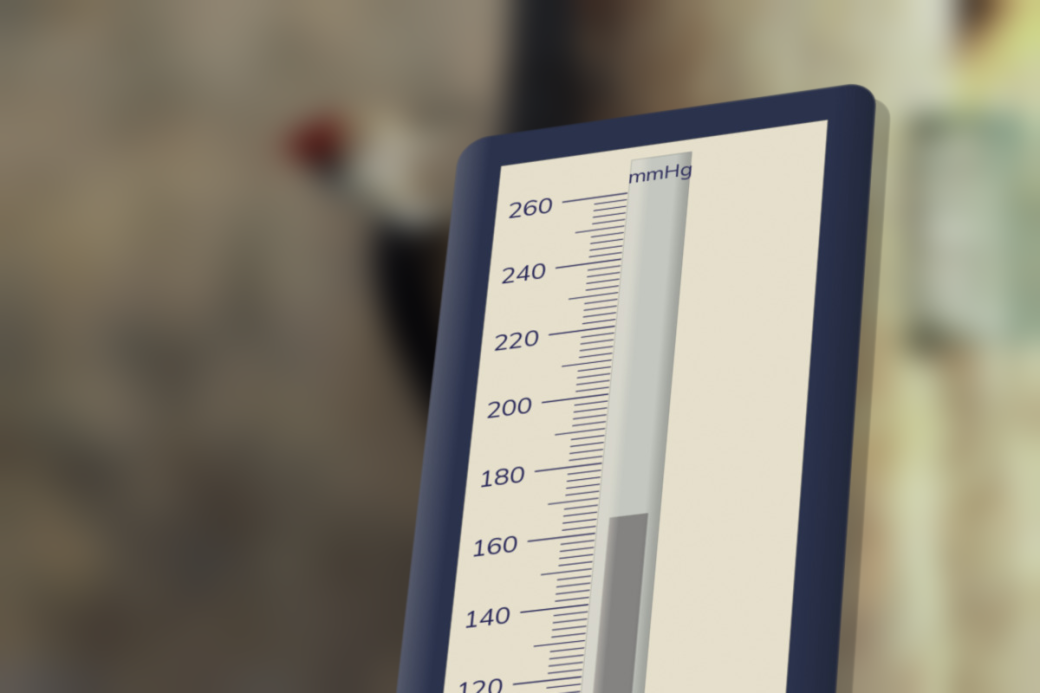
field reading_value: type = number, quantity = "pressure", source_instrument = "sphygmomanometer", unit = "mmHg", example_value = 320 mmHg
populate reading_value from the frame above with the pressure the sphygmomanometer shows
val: 164 mmHg
